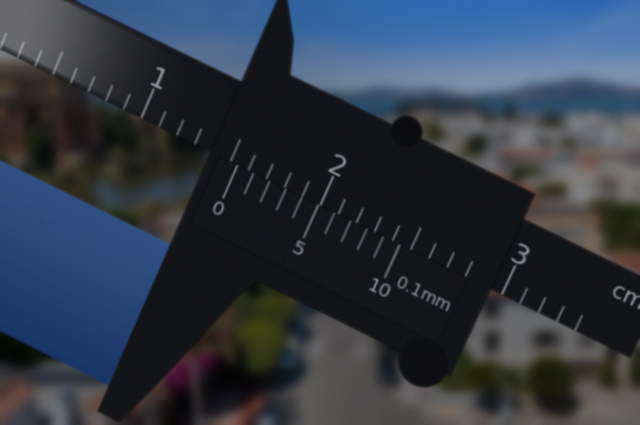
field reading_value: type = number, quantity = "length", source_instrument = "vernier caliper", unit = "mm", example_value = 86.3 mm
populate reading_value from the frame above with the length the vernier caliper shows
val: 15.4 mm
